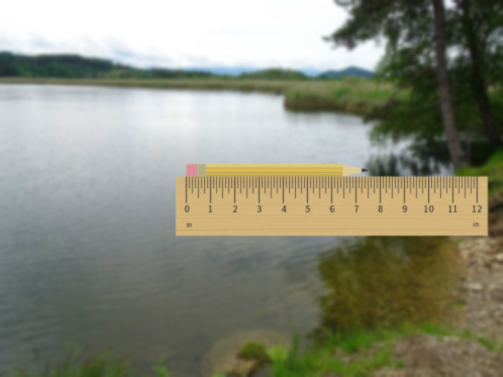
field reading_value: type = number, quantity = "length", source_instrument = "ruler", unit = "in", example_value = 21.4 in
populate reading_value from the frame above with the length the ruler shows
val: 7.5 in
